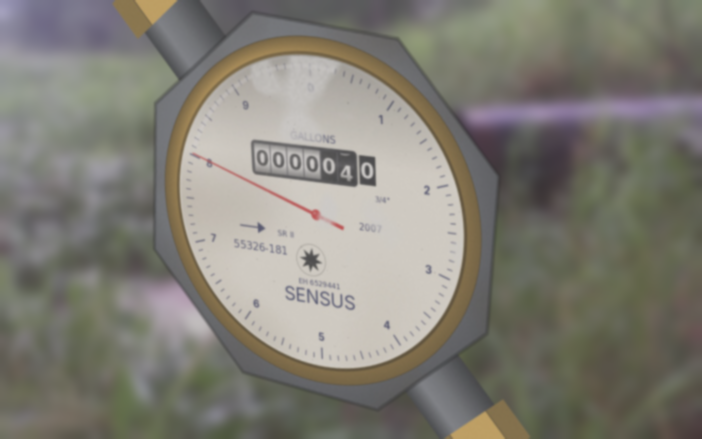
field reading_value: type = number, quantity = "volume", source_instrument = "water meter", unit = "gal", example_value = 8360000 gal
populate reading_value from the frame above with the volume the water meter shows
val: 38.0 gal
